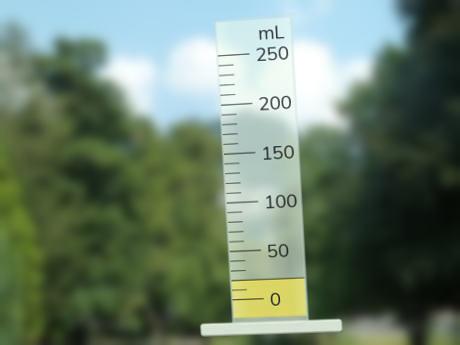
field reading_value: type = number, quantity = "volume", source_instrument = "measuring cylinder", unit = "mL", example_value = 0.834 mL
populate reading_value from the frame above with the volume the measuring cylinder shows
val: 20 mL
